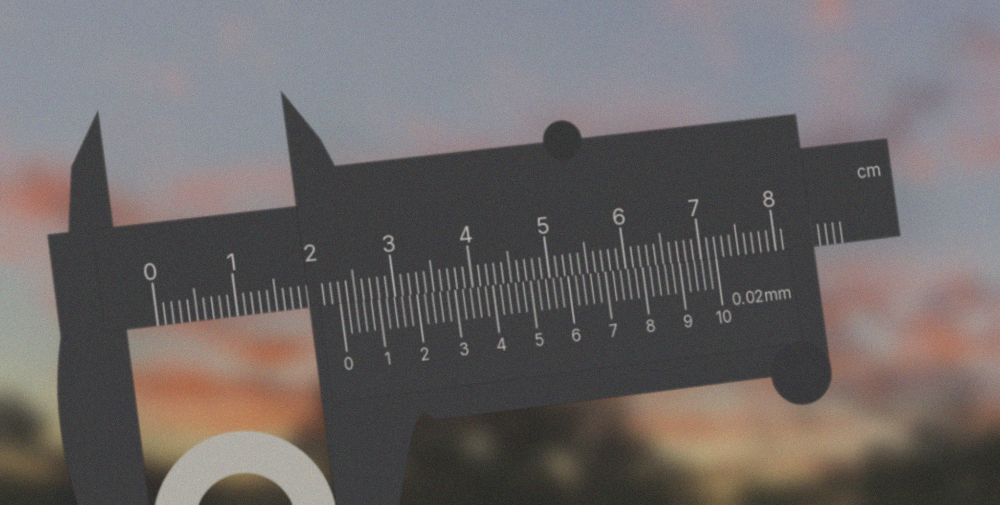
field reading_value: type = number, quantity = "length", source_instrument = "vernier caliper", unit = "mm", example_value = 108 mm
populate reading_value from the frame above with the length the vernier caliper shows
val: 23.0 mm
